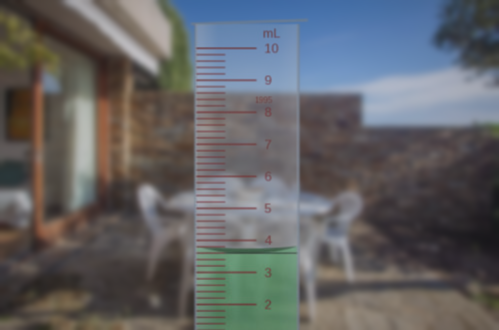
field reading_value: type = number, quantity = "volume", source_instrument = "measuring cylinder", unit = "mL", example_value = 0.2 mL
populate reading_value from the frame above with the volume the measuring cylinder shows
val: 3.6 mL
